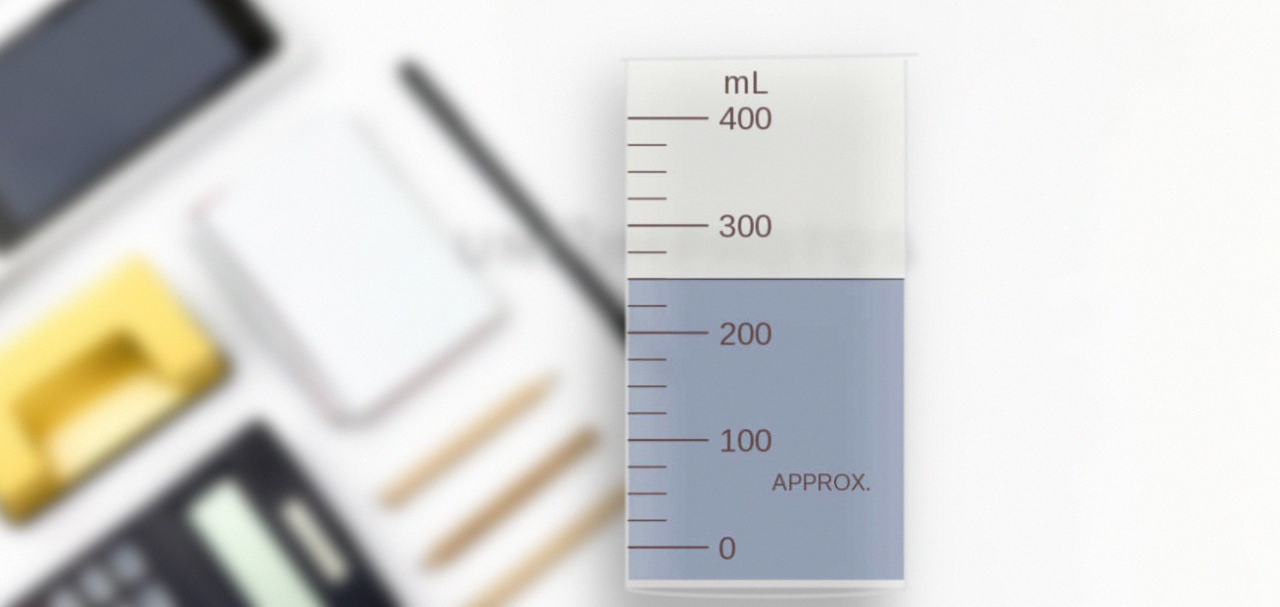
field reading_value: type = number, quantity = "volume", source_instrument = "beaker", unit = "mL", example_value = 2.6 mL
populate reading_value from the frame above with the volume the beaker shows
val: 250 mL
